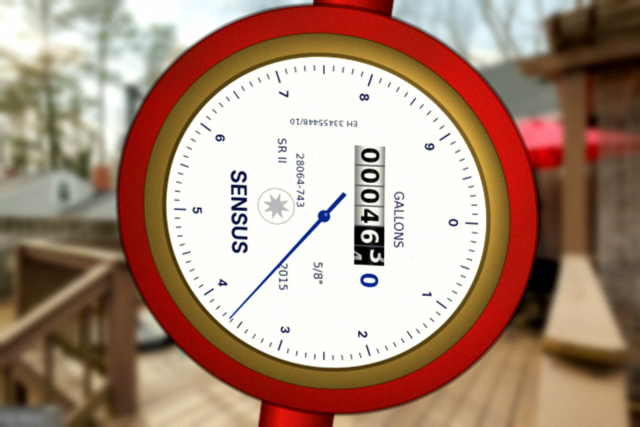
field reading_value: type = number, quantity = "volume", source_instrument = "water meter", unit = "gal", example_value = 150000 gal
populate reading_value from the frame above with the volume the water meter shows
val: 4633.6 gal
